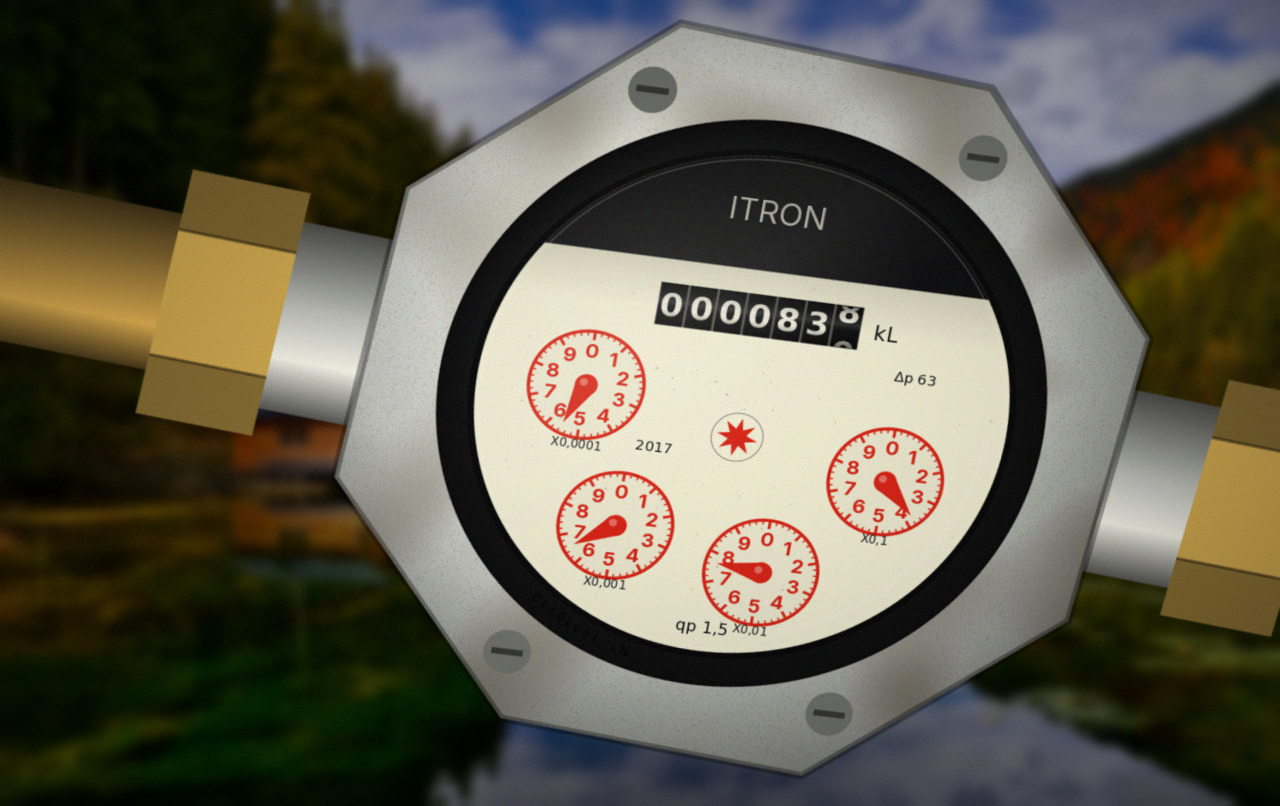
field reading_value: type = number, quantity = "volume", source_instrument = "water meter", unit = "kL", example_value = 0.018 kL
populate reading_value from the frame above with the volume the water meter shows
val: 838.3765 kL
